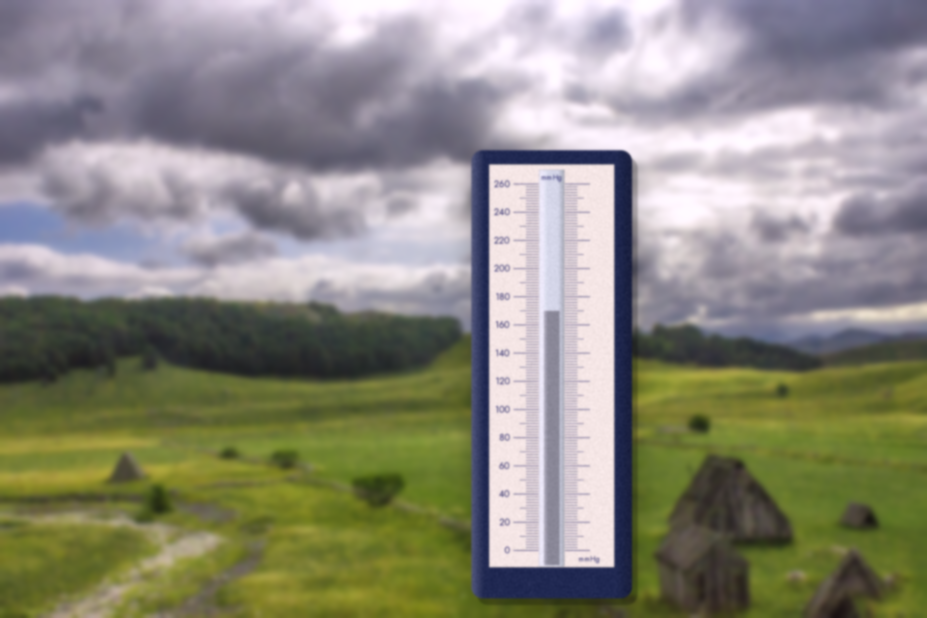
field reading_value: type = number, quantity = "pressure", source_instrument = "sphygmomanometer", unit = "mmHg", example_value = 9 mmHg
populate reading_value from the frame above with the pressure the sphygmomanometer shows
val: 170 mmHg
